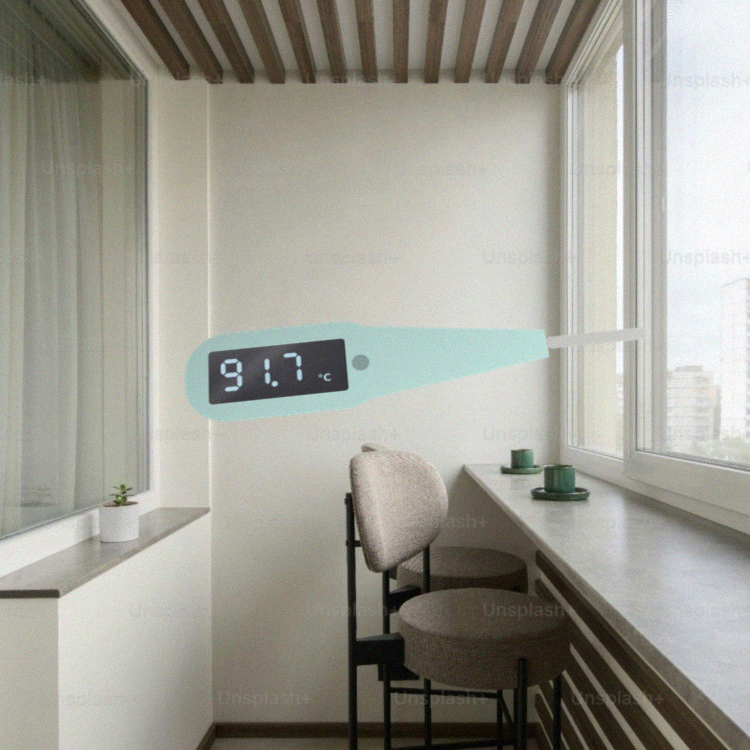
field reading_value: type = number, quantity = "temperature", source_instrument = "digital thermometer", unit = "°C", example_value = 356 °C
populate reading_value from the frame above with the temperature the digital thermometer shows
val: 91.7 °C
